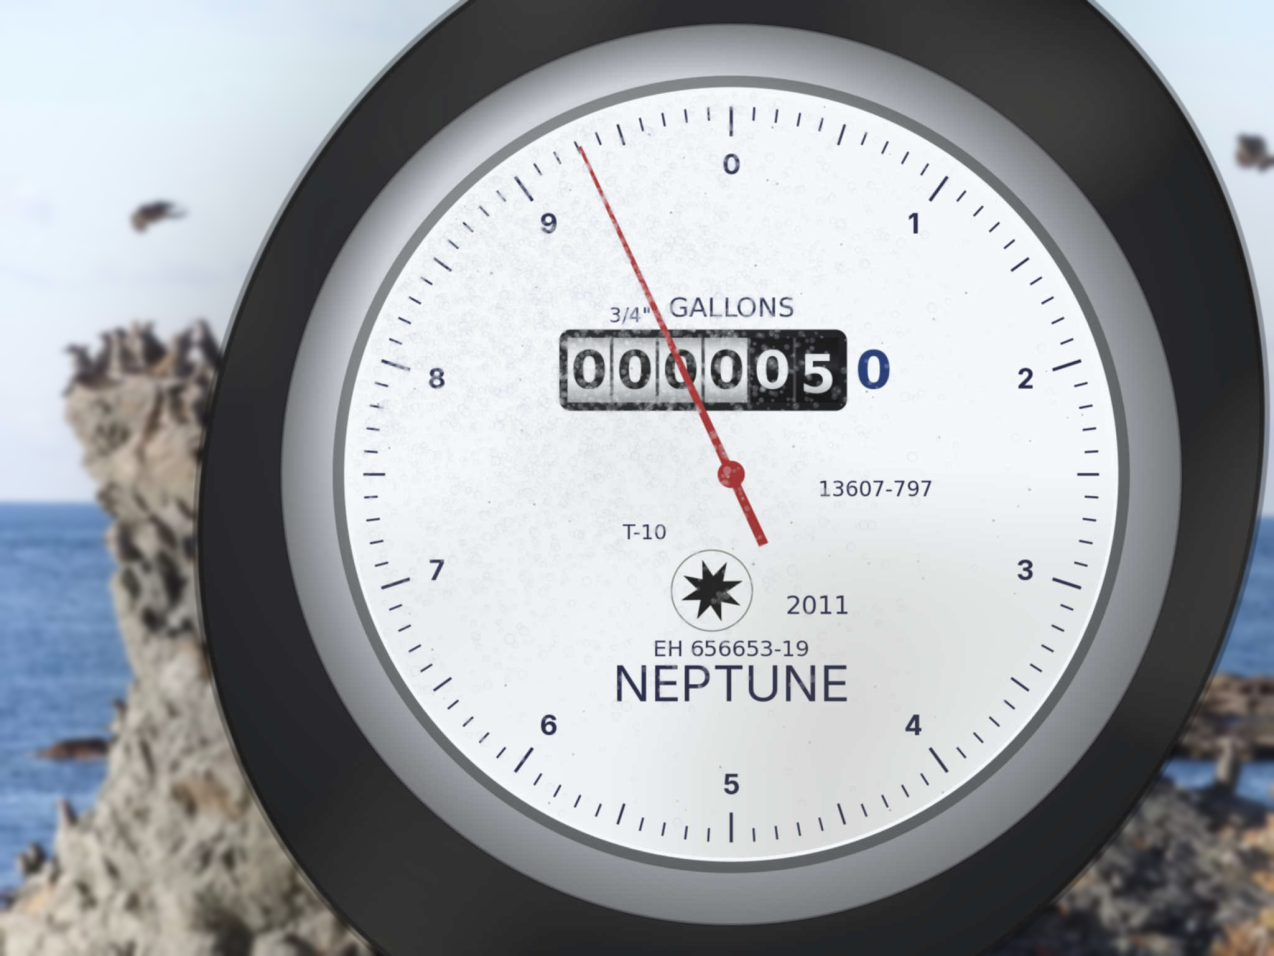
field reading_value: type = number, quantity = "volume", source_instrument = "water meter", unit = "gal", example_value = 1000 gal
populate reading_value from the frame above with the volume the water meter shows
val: 49.3 gal
